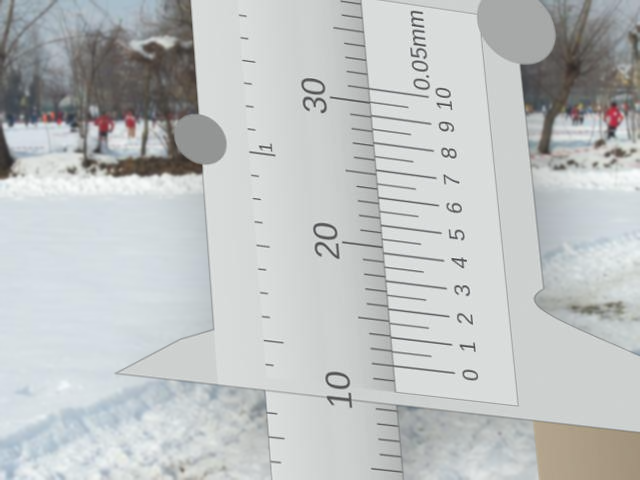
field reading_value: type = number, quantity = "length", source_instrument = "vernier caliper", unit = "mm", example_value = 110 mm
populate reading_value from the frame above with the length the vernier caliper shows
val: 12.0 mm
